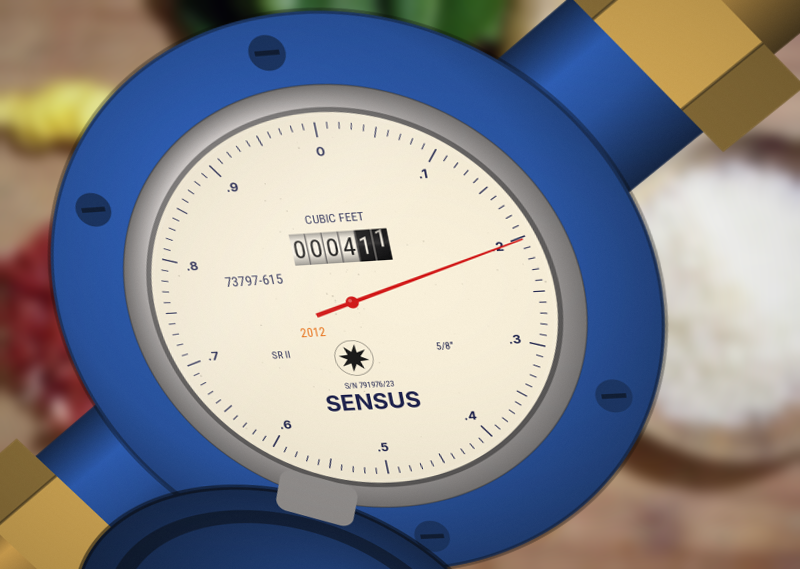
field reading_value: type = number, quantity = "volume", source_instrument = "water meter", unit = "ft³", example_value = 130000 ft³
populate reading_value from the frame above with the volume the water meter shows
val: 411.20 ft³
